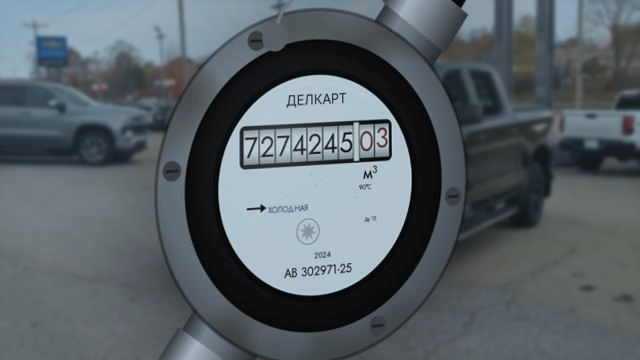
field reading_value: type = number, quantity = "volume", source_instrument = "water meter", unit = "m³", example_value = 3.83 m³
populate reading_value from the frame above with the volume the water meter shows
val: 7274245.03 m³
